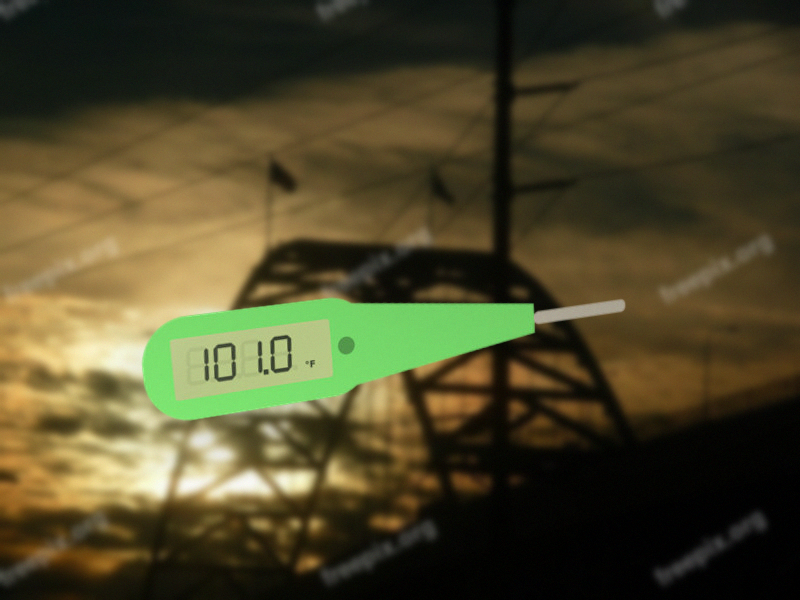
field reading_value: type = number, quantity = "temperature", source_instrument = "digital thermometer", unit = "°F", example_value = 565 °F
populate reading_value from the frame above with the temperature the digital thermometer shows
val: 101.0 °F
